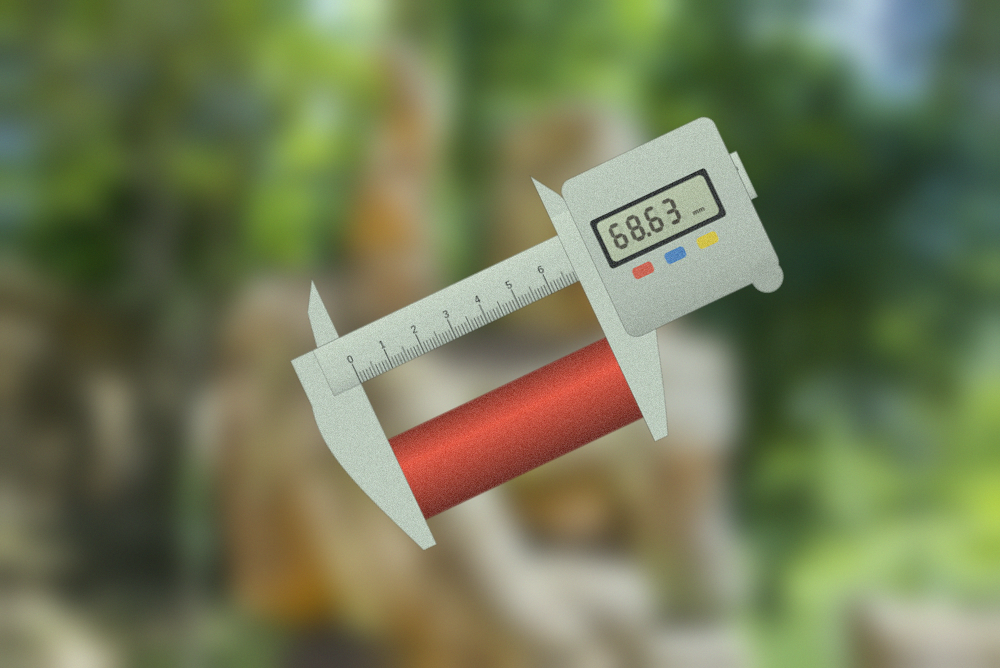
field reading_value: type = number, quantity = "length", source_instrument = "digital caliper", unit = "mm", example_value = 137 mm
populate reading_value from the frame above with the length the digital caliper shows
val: 68.63 mm
